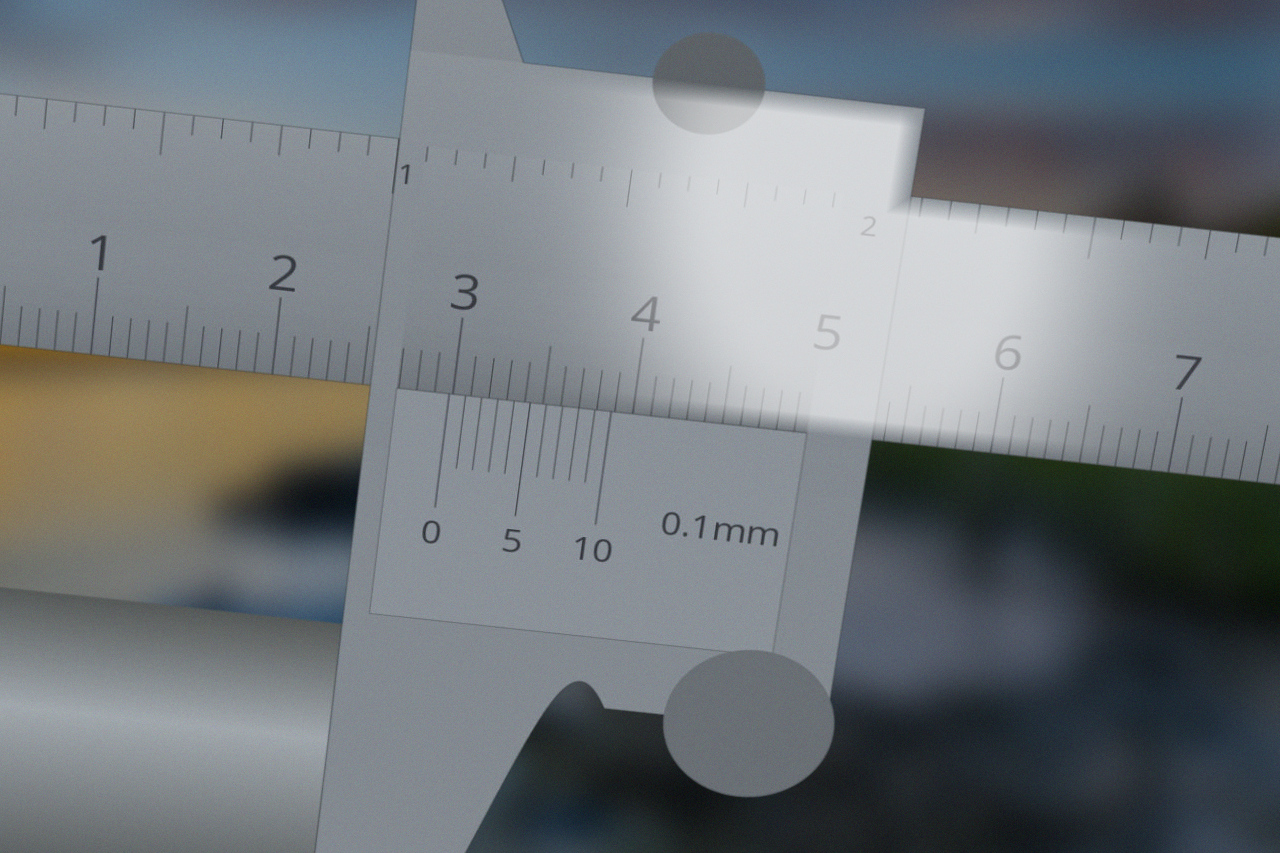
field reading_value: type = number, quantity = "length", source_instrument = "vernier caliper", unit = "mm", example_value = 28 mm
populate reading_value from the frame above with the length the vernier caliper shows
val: 29.8 mm
